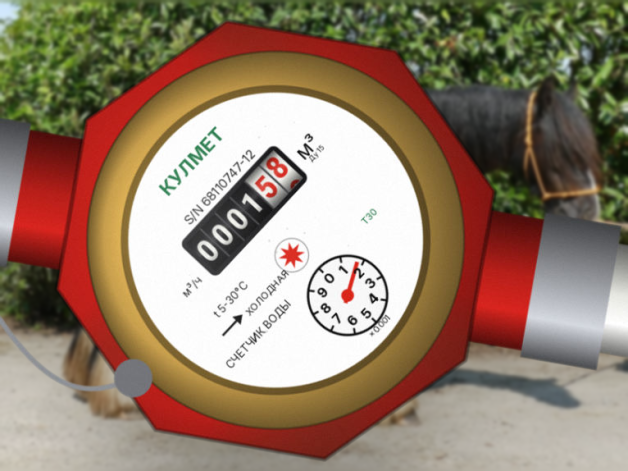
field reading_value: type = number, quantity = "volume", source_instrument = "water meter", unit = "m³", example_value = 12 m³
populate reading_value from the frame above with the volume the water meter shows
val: 1.581 m³
